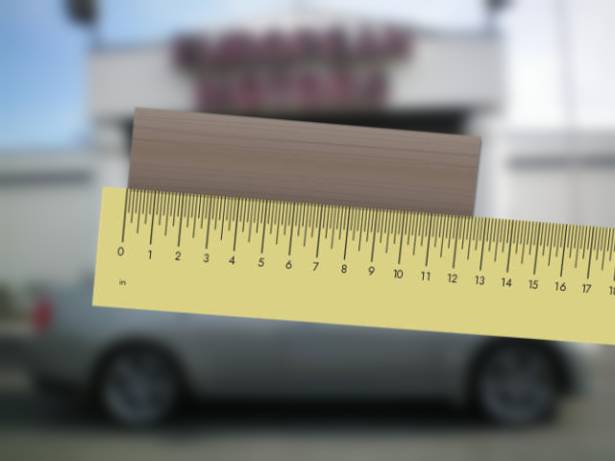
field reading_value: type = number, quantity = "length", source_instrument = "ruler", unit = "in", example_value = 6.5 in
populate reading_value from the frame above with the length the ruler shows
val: 12.5 in
